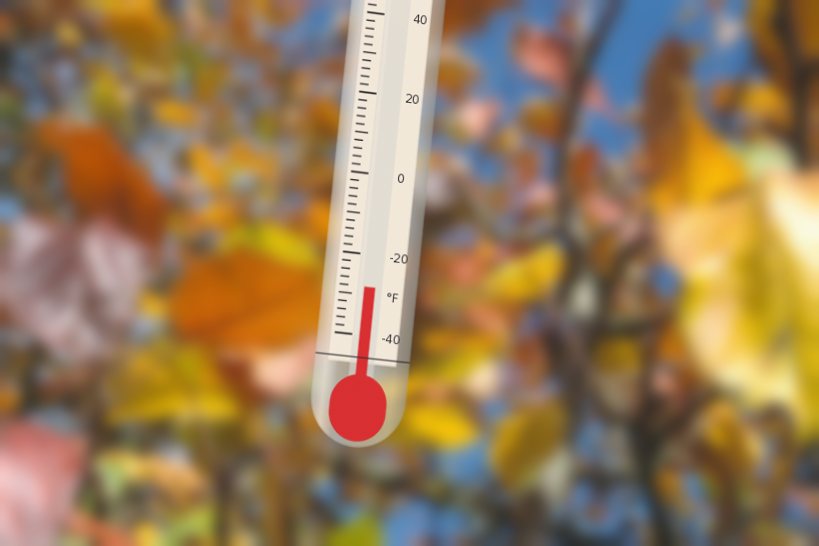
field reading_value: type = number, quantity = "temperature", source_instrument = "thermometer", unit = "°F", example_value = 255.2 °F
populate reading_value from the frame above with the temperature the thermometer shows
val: -28 °F
